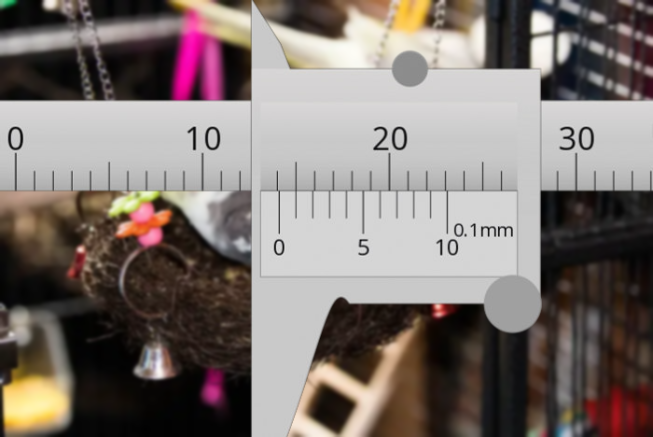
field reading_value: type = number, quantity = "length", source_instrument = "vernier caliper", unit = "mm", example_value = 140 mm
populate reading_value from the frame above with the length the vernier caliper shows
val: 14.1 mm
